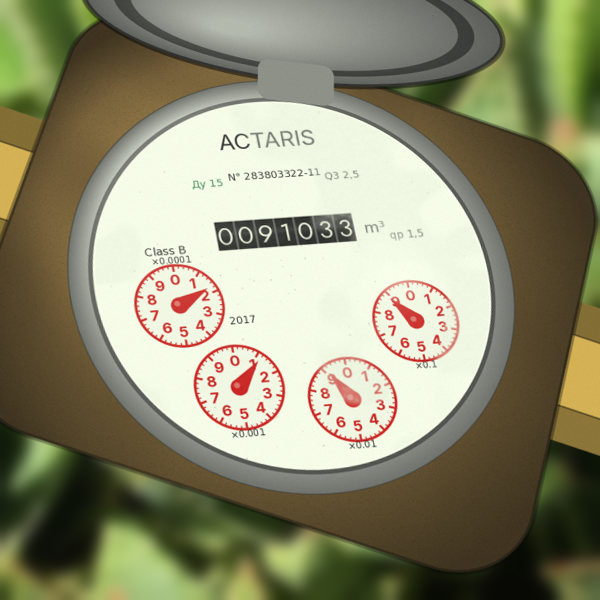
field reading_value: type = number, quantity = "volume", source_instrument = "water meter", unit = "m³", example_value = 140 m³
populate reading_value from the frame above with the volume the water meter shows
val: 91033.8911 m³
